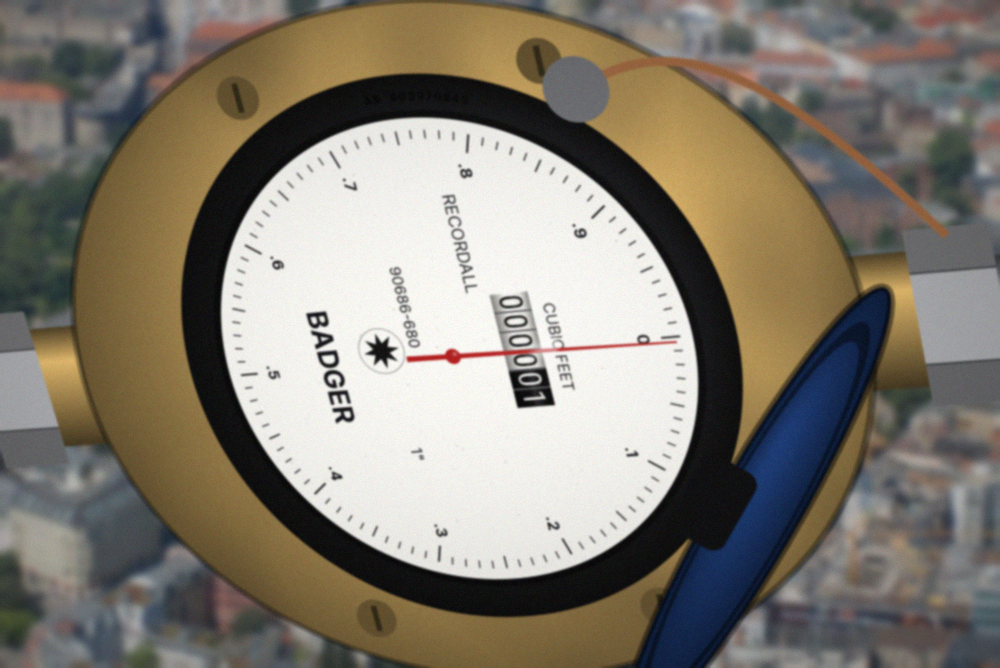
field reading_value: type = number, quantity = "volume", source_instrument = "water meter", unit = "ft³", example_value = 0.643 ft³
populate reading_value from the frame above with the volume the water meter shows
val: 1.00 ft³
